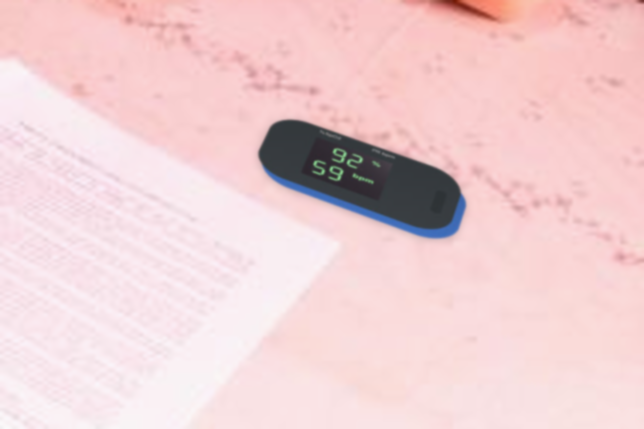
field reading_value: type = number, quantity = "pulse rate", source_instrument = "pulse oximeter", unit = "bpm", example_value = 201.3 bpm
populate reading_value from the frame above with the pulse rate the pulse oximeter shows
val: 59 bpm
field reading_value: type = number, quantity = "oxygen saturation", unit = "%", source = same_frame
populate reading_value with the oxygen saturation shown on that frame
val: 92 %
